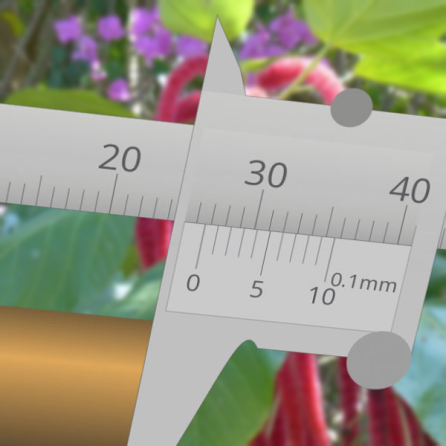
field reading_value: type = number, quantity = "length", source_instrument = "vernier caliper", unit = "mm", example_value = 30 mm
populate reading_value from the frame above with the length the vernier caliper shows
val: 26.6 mm
